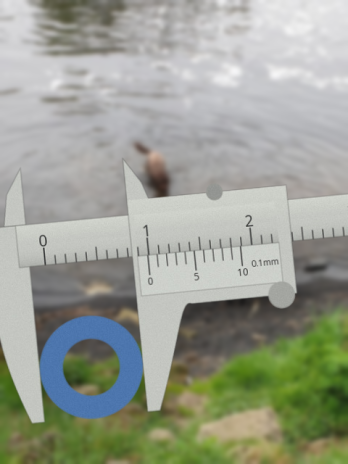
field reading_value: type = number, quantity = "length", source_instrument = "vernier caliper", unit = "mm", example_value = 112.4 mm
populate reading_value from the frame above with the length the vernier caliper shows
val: 9.9 mm
